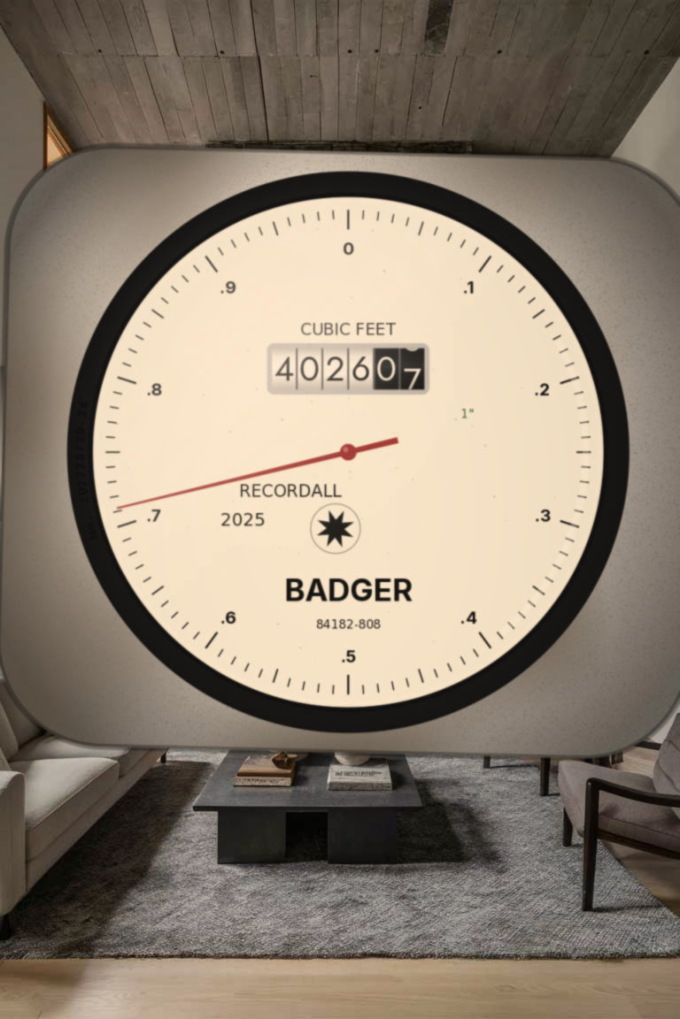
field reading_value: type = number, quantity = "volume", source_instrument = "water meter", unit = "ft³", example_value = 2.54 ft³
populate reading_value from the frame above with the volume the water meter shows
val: 402606.71 ft³
